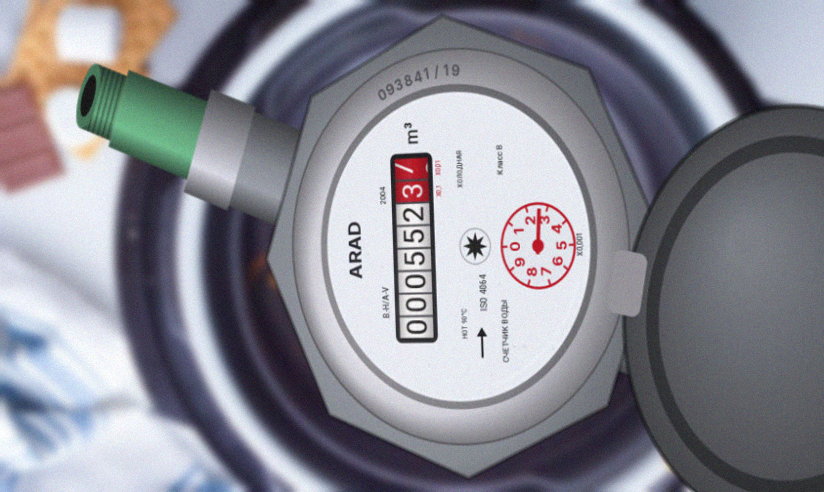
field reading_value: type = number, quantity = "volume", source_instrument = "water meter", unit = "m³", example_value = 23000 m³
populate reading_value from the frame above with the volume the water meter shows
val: 552.372 m³
